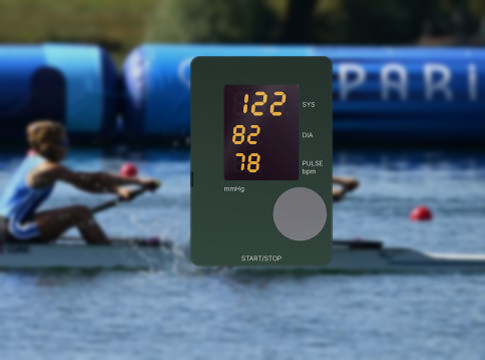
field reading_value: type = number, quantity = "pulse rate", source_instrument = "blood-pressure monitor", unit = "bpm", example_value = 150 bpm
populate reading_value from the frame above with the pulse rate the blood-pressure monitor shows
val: 78 bpm
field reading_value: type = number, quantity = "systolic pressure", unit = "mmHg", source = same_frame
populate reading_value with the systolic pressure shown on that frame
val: 122 mmHg
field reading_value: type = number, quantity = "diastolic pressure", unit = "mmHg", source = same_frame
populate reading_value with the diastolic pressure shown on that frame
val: 82 mmHg
